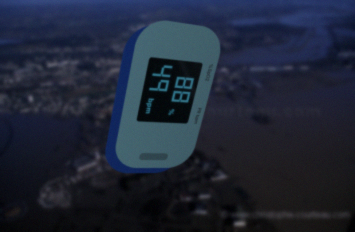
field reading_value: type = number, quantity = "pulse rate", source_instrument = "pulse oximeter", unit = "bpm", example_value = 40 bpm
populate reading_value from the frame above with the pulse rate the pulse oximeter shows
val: 49 bpm
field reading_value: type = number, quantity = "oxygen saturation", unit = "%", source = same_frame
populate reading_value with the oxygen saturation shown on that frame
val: 88 %
